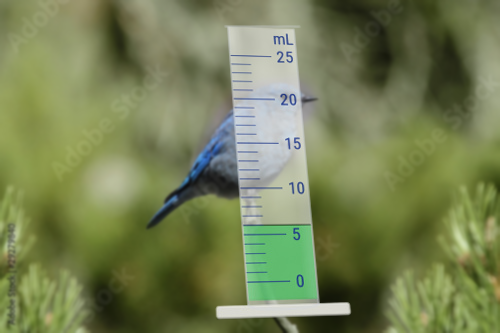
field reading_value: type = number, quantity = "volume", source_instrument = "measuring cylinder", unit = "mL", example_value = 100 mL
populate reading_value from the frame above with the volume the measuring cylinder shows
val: 6 mL
